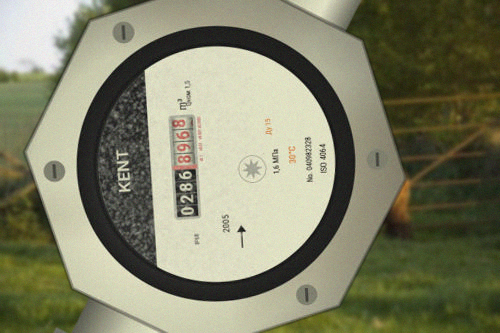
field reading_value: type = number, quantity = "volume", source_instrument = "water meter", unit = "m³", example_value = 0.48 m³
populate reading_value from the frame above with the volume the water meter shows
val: 286.8968 m³
